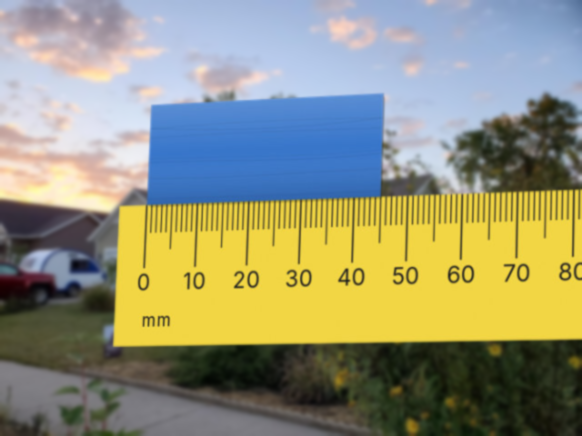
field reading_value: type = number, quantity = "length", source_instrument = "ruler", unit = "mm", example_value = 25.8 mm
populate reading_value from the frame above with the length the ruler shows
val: 45 mm
